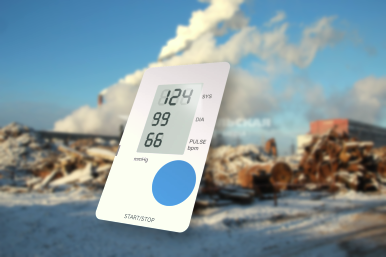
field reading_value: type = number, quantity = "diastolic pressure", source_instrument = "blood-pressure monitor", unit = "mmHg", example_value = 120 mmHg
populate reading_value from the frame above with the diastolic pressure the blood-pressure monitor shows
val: 99 mmHg
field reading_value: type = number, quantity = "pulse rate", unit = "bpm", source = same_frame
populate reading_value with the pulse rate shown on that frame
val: 66 bpm
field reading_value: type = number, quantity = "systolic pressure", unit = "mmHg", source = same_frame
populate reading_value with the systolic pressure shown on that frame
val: 124 mmHg
